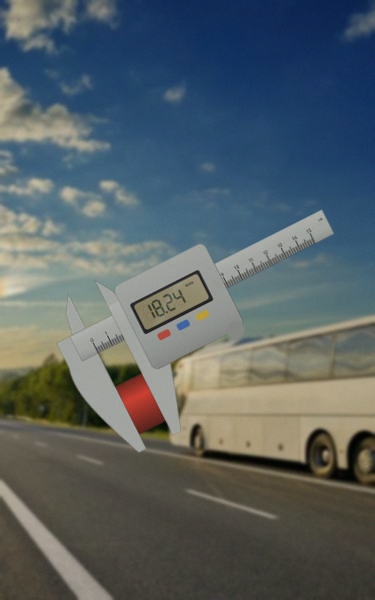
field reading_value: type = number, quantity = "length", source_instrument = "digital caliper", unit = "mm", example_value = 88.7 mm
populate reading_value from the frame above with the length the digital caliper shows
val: 18.24 mm
